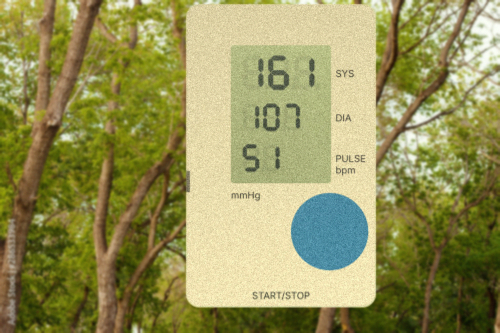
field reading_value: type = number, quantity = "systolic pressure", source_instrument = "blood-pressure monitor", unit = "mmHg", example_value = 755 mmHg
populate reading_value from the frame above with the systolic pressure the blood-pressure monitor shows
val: 161 mmHg
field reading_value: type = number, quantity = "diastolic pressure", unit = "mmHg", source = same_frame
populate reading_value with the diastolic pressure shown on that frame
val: 107 mmHg
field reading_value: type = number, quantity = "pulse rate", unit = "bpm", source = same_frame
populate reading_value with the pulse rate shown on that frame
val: 51 bpm
